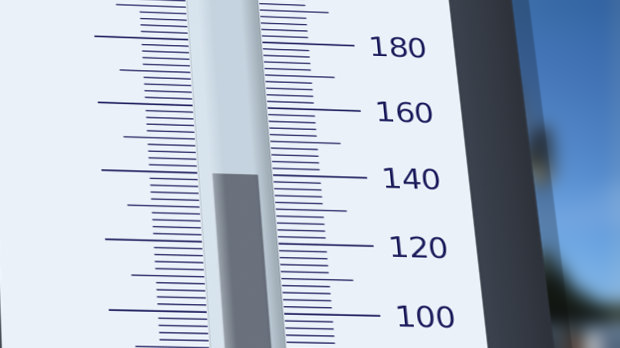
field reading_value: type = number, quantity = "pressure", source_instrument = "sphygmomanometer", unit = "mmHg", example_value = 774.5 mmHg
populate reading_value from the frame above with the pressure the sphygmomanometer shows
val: 140 mmHg
